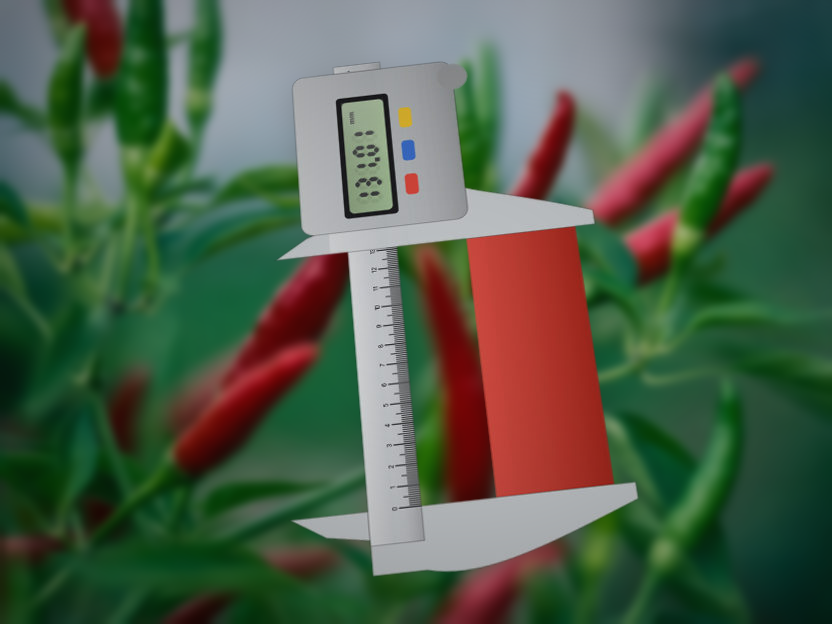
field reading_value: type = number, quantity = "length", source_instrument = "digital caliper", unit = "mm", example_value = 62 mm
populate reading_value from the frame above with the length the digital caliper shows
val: 131.01 mm
